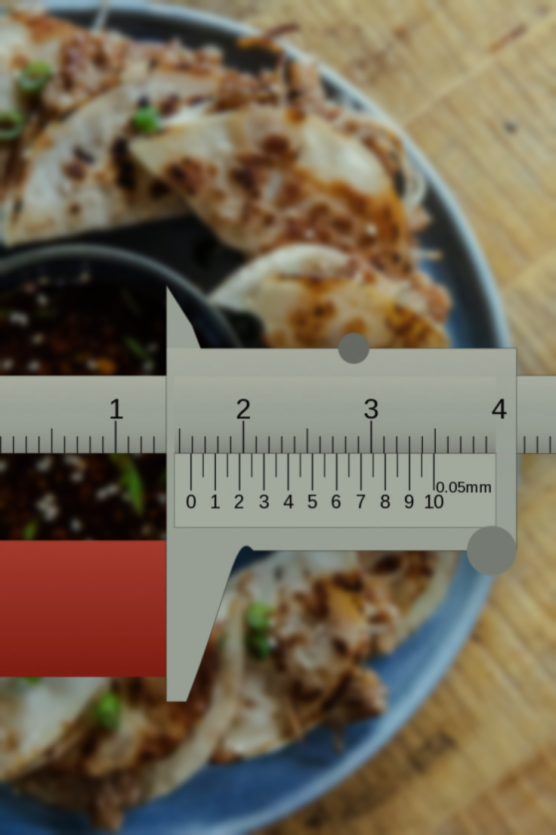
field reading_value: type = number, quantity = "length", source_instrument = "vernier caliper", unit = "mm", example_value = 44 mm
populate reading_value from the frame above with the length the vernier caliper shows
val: 15.9 mm
